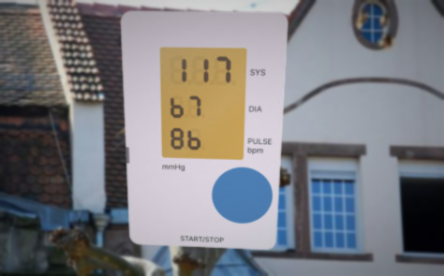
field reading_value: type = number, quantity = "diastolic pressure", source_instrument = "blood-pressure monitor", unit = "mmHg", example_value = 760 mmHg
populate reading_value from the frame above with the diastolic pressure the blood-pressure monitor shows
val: 67 mmHg
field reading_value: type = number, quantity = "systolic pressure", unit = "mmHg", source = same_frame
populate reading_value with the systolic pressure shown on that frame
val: 117 mmHg
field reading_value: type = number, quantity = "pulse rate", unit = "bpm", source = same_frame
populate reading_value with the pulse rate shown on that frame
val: 86 bpm
